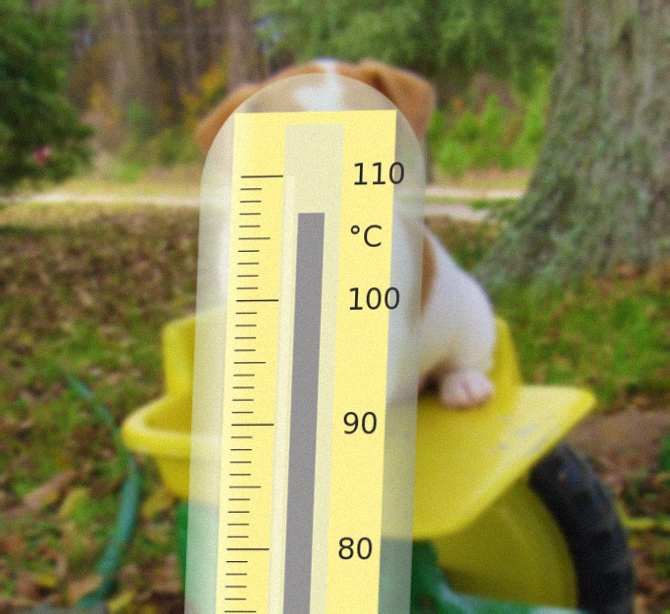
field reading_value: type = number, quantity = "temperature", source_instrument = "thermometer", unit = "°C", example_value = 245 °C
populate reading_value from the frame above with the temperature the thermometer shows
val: 107 °C
